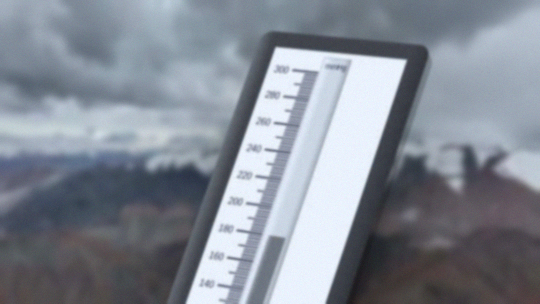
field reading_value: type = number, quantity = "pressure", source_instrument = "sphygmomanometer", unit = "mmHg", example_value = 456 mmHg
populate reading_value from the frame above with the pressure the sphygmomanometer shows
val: 180 mmHg
